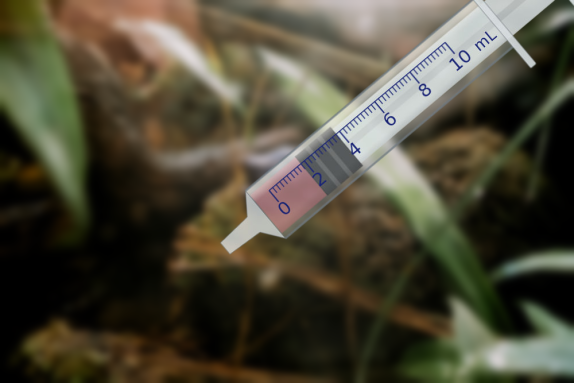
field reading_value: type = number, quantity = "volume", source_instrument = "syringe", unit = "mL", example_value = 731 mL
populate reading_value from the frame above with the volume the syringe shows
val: 1.8 mL
